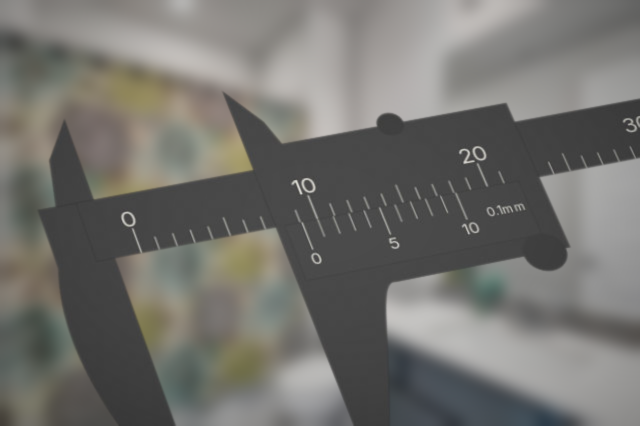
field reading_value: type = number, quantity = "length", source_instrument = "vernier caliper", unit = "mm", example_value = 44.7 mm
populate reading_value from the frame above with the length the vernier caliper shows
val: 9.1 mm
